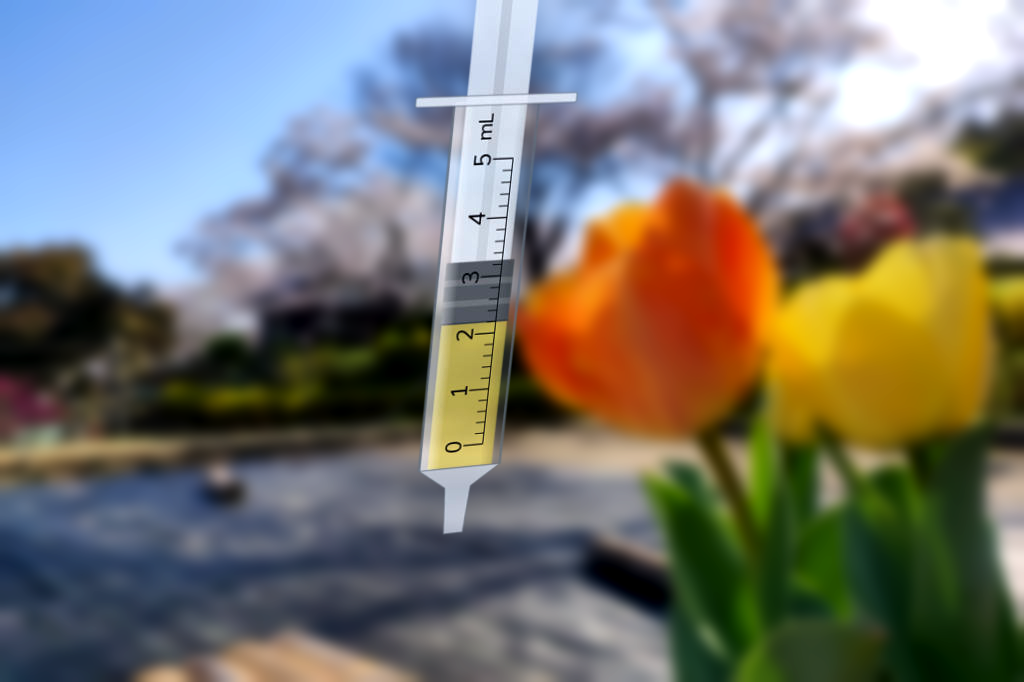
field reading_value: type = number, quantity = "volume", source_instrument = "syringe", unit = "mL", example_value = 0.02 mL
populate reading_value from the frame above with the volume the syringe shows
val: 2.2 mL
